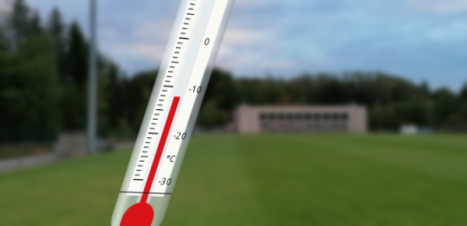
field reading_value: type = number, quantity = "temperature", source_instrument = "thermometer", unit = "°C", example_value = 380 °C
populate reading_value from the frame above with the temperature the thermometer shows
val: -12 °C
